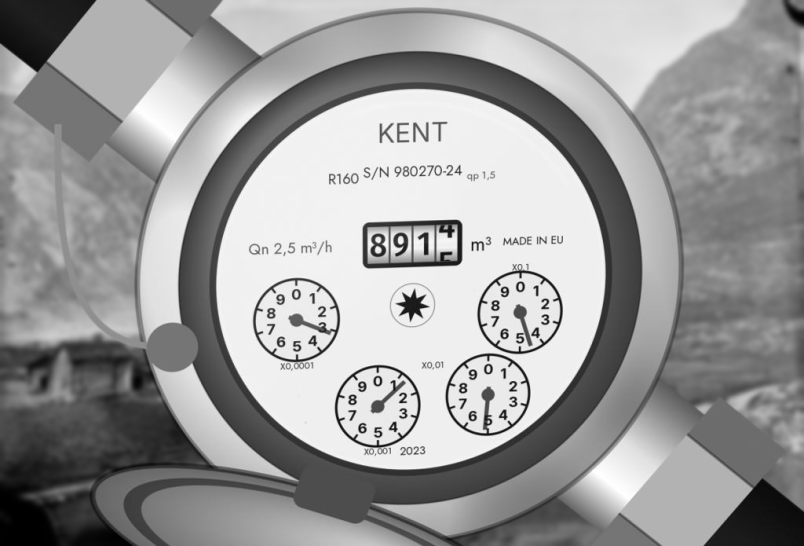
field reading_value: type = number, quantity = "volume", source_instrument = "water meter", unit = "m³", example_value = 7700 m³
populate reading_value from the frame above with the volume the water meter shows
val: 8914.4513 m³
